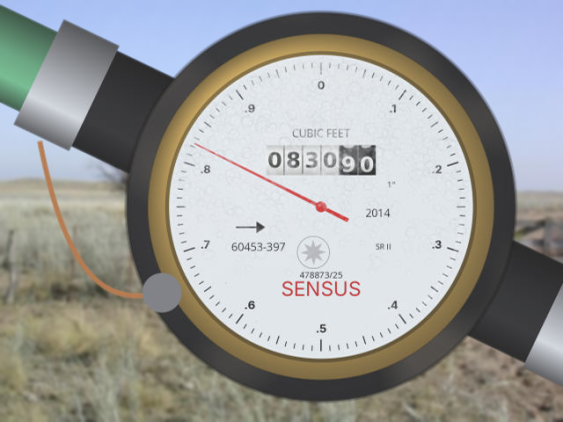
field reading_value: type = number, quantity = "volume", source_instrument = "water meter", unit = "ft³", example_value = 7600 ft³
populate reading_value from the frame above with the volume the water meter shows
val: 83089.82 ft³
